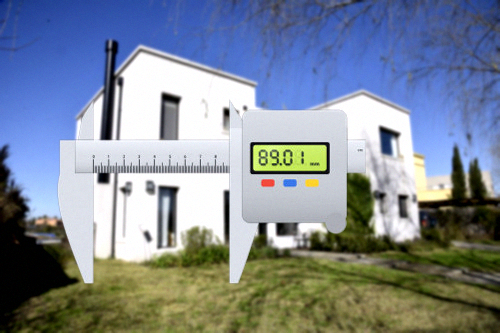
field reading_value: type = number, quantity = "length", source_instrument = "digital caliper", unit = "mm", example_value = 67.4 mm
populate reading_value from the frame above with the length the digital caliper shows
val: 89.01 mm
